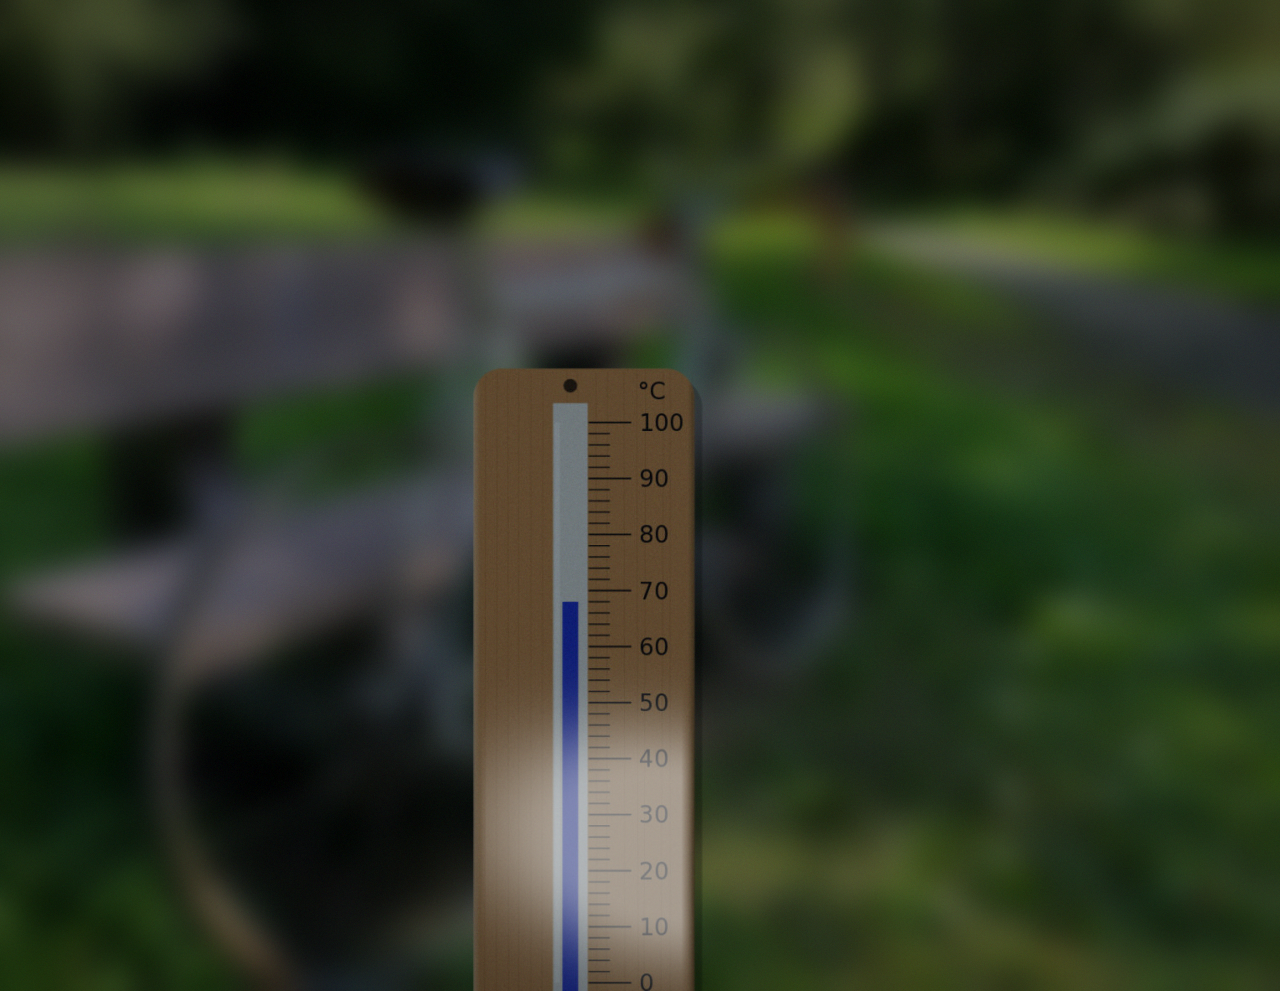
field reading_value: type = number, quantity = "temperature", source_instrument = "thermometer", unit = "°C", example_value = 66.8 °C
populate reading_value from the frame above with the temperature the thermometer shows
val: 68 °C
